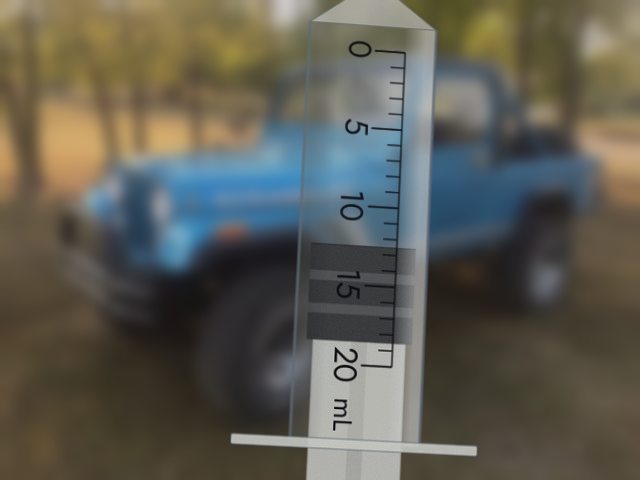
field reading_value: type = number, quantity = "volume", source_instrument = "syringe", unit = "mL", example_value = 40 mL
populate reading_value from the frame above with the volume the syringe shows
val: 12.5 mL
